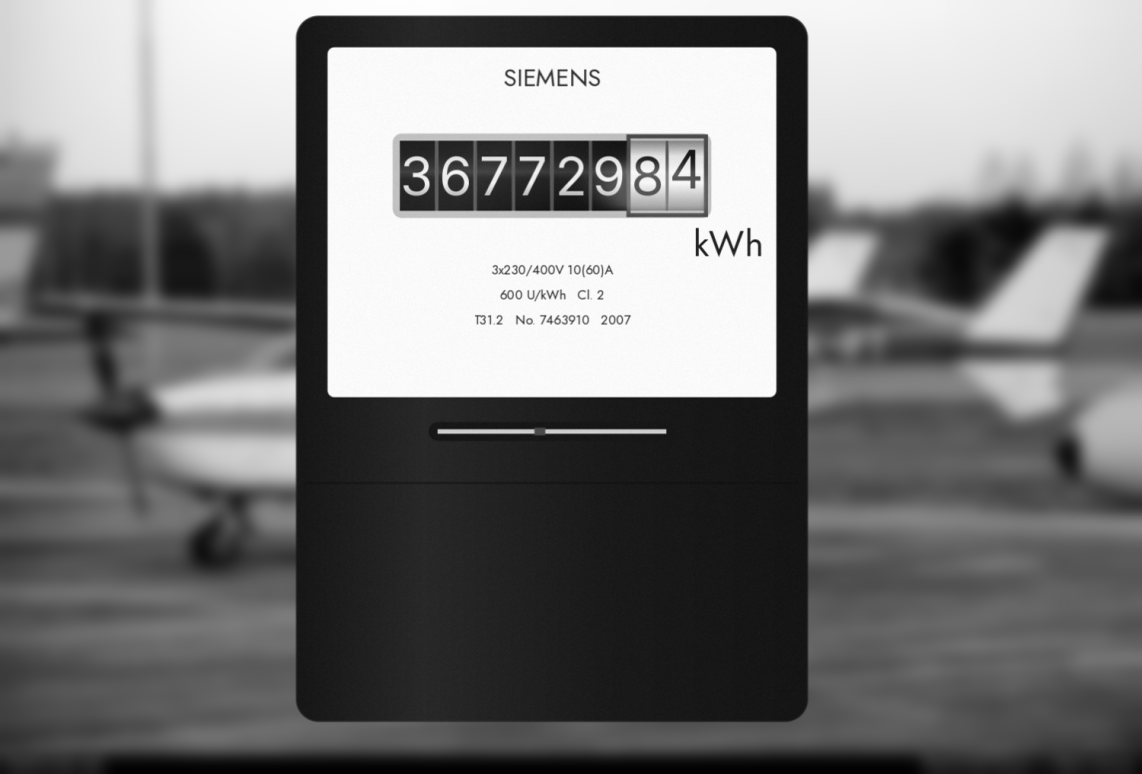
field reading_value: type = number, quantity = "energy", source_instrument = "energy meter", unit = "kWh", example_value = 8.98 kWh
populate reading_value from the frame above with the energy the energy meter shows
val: 367729.84 kWh
